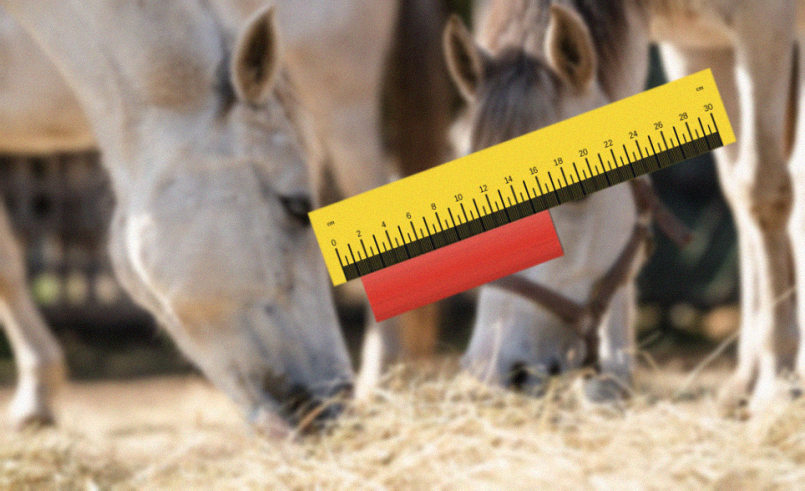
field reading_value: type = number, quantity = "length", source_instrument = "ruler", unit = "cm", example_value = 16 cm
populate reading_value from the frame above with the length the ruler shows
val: 15 cm
